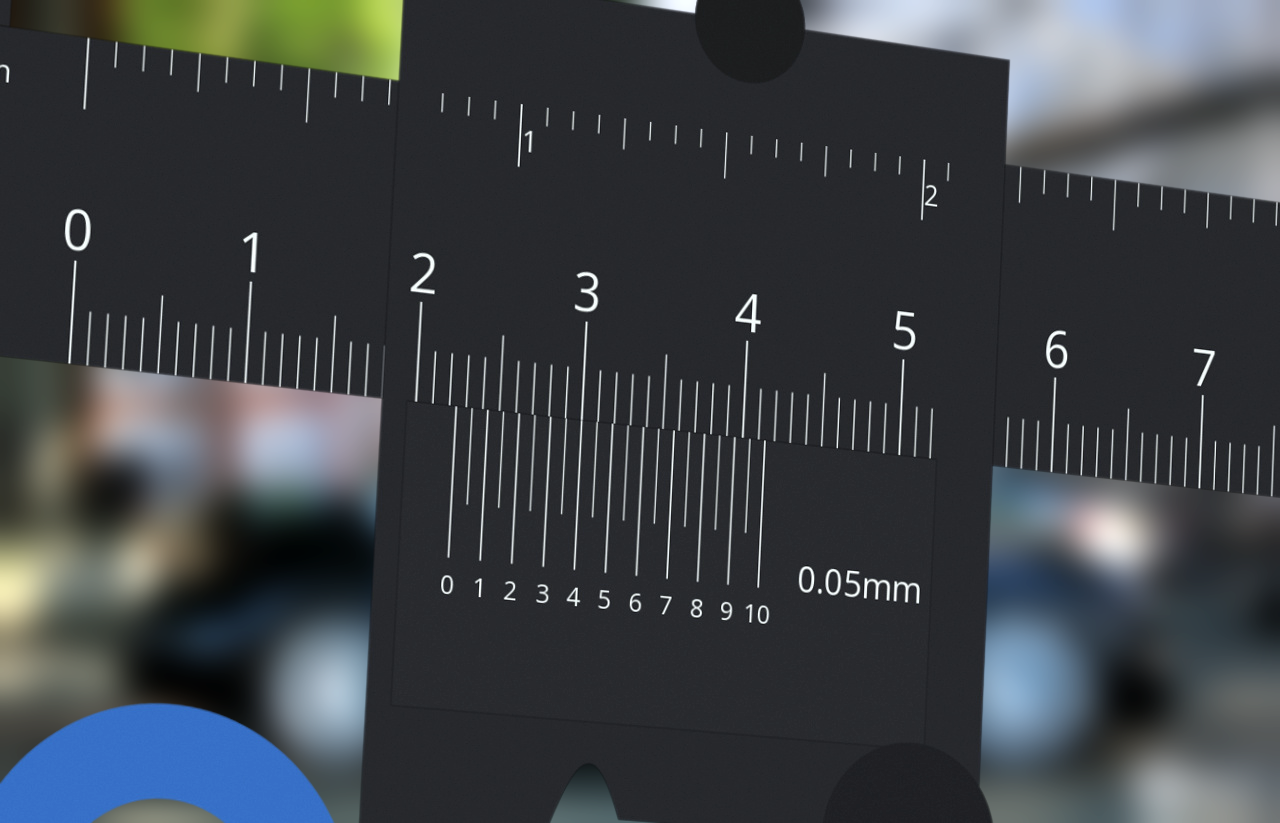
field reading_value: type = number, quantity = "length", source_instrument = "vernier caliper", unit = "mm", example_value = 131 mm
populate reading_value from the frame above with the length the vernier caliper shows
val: 22.4 mm
